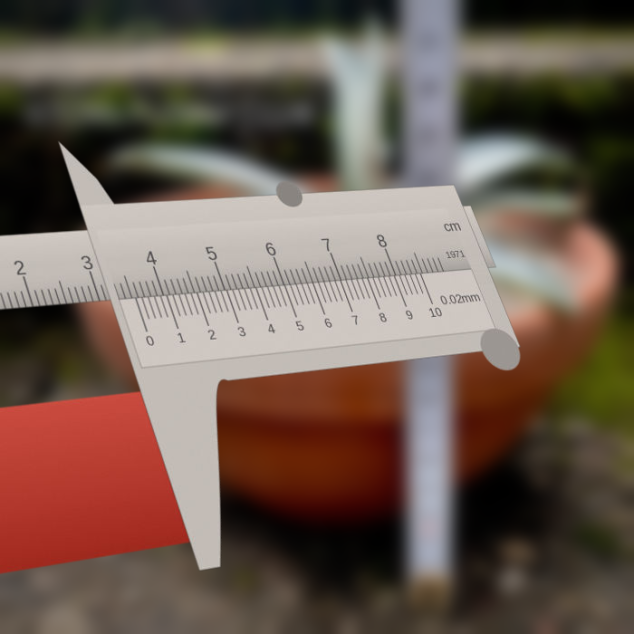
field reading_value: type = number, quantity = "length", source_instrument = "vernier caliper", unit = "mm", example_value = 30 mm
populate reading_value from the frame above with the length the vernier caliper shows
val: 35.6 mm
